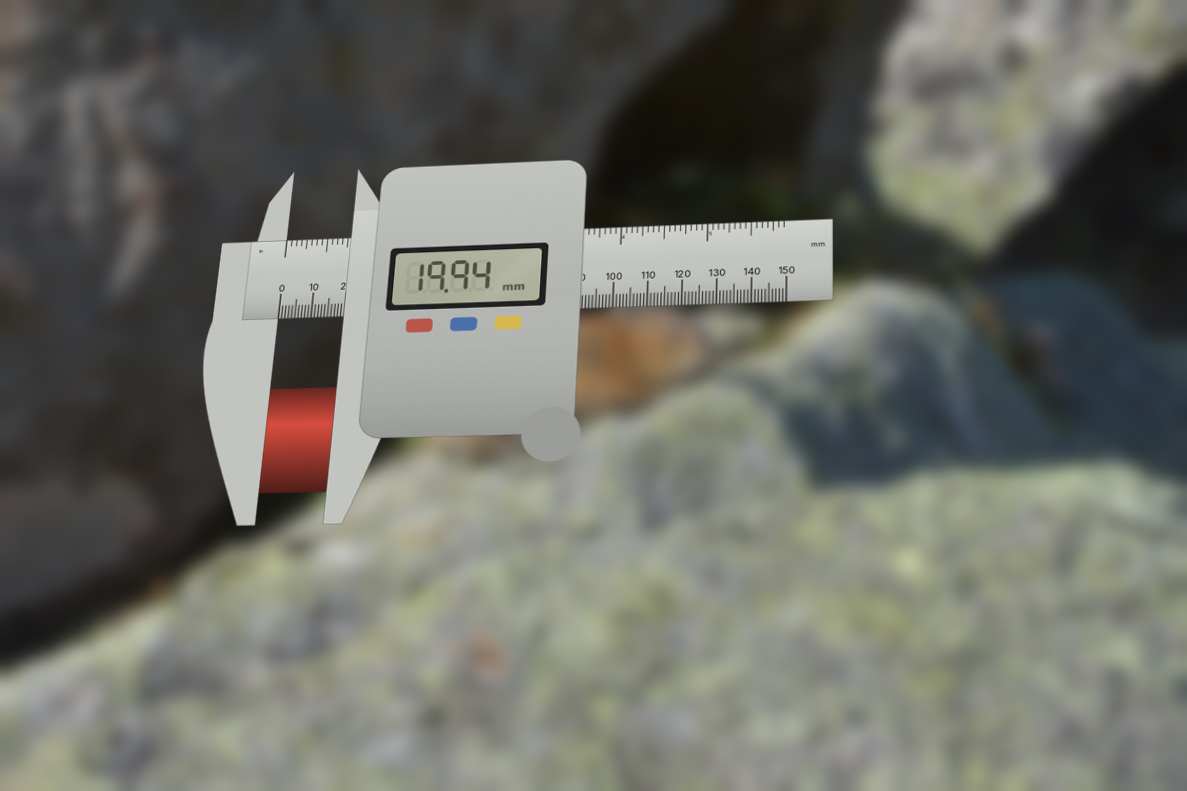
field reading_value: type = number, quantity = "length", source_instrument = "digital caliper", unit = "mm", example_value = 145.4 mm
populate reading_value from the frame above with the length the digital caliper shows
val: 19.94 mm
